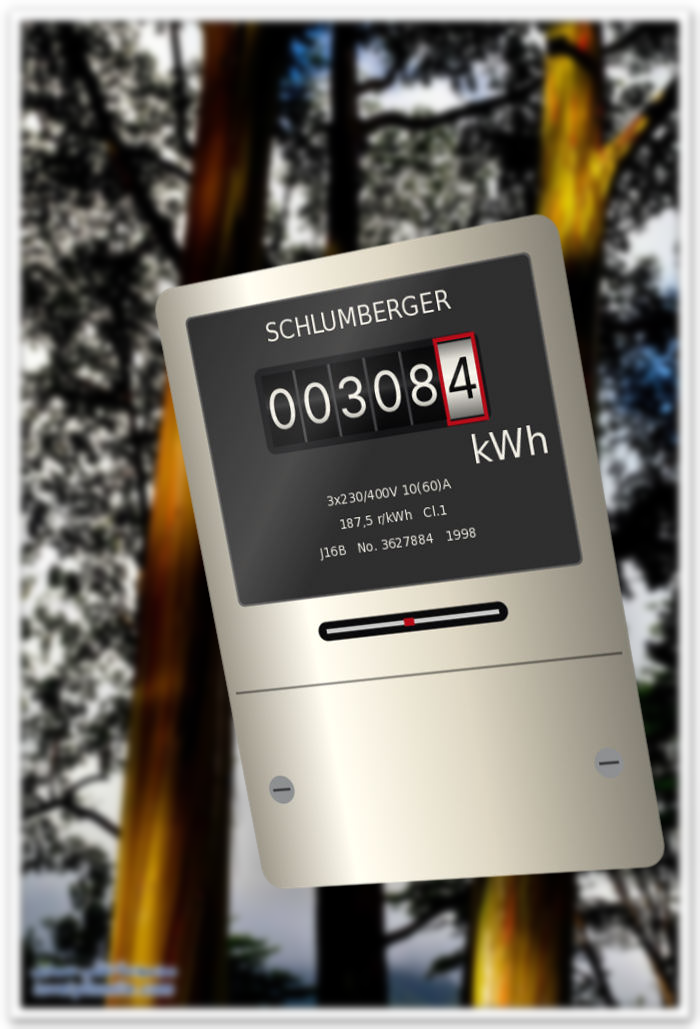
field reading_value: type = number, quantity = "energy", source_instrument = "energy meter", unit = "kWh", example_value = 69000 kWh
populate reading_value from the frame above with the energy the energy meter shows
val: 308.4 kWh
